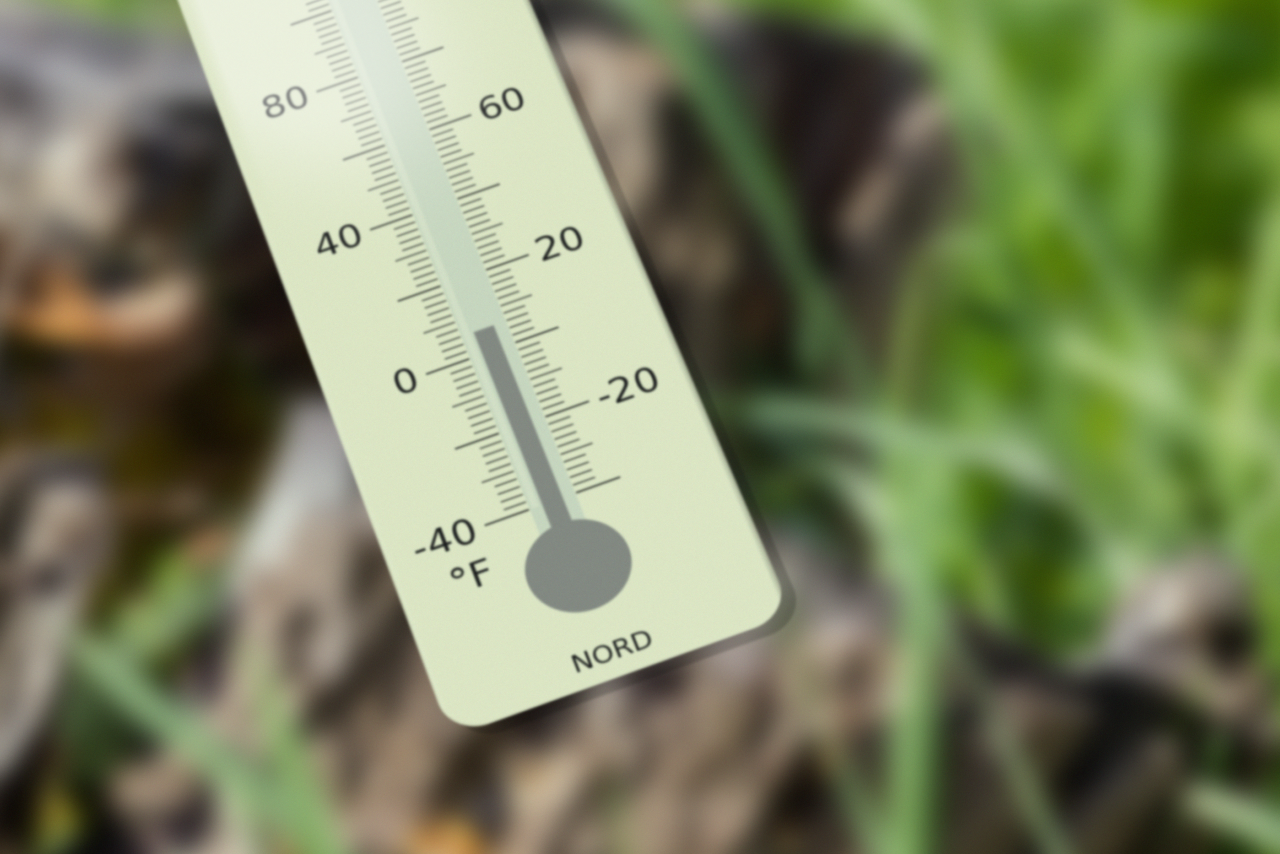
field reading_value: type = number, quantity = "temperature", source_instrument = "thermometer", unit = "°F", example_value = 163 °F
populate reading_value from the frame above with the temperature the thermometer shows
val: 6 °F
